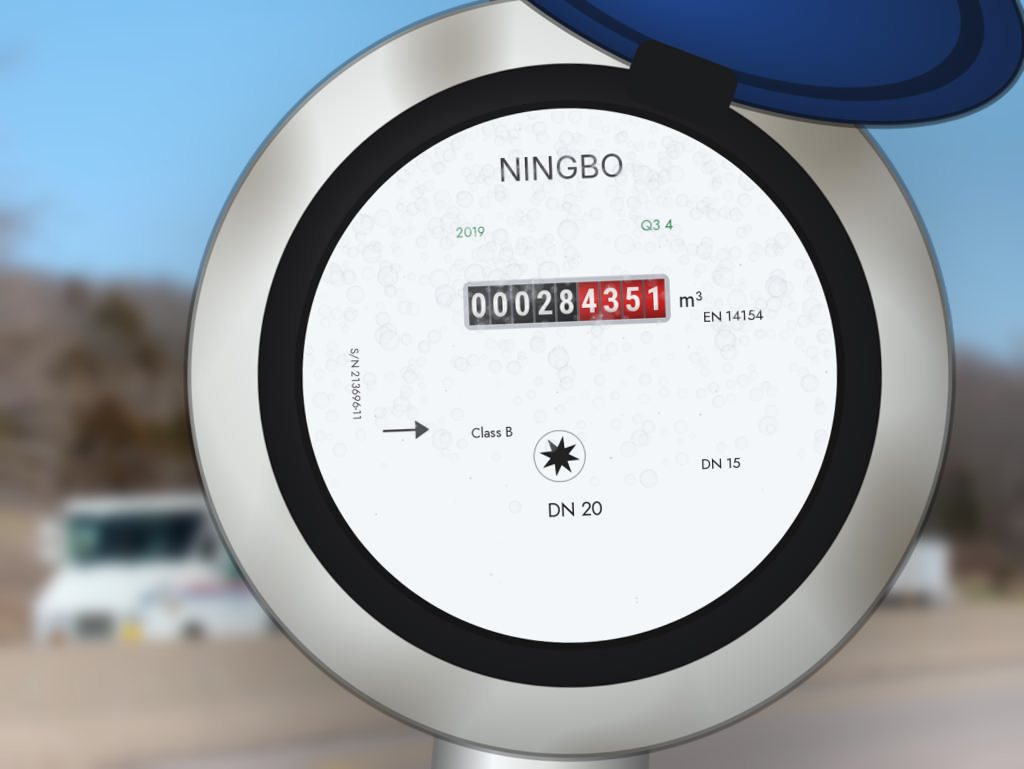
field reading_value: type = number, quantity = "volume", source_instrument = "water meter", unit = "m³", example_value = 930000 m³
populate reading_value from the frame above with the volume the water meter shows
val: 28.4351 m³
